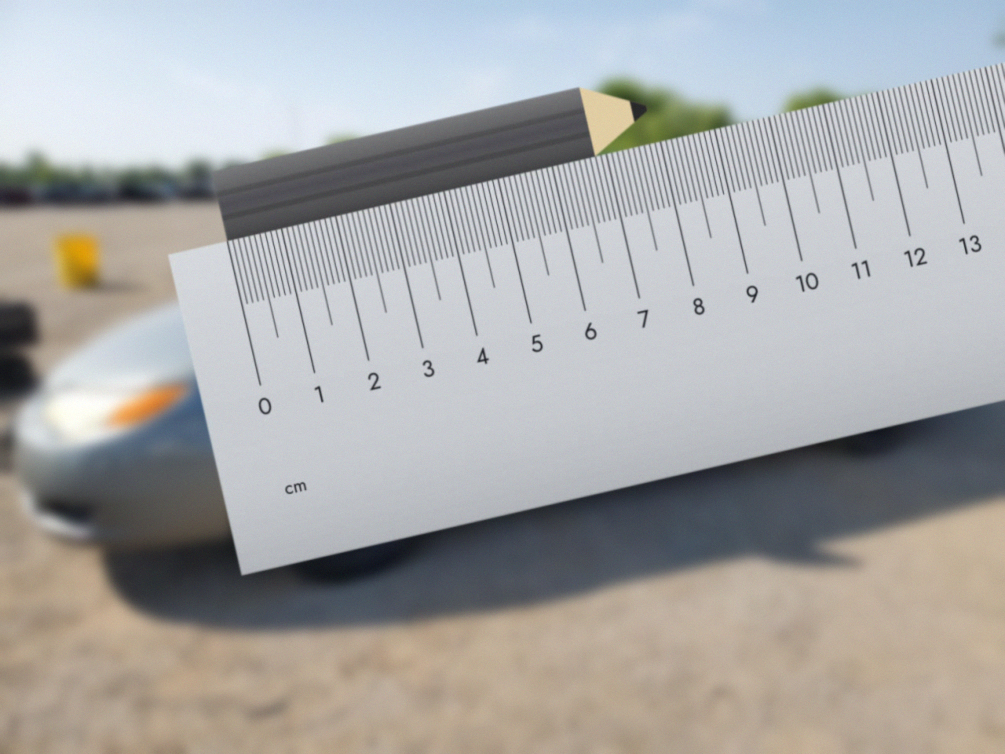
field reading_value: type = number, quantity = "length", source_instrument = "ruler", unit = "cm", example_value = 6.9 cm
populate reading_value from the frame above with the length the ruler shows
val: 7.9 cm
